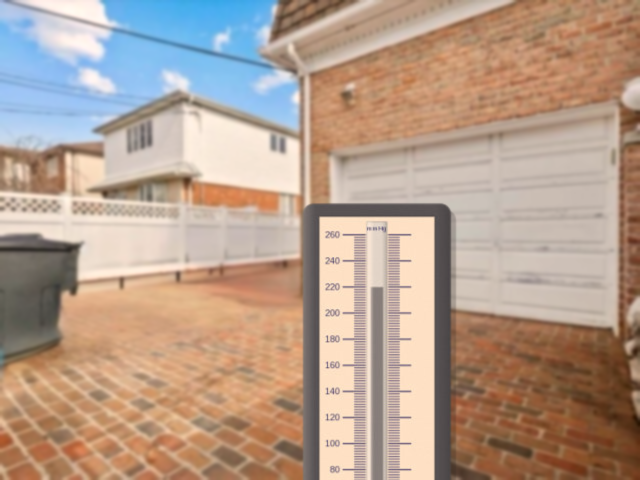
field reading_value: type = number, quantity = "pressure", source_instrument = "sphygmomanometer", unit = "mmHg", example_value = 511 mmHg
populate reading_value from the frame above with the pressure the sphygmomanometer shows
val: 220 mmHg
